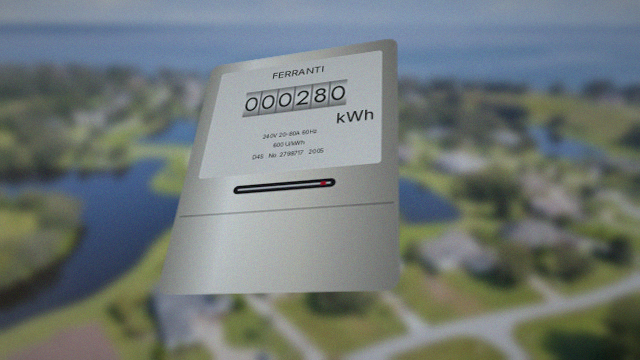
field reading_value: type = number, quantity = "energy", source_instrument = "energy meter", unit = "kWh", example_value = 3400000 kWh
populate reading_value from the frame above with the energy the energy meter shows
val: 280 kWh
